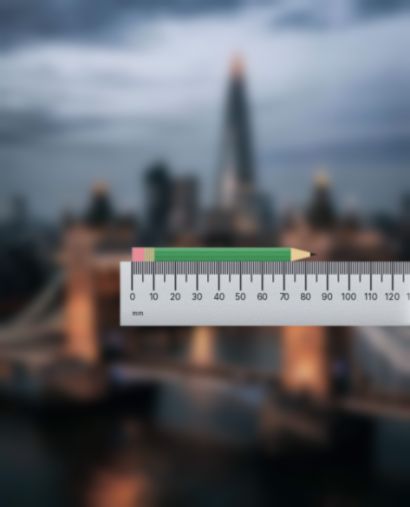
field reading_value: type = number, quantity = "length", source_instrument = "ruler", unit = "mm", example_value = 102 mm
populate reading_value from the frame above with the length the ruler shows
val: 85 mm
